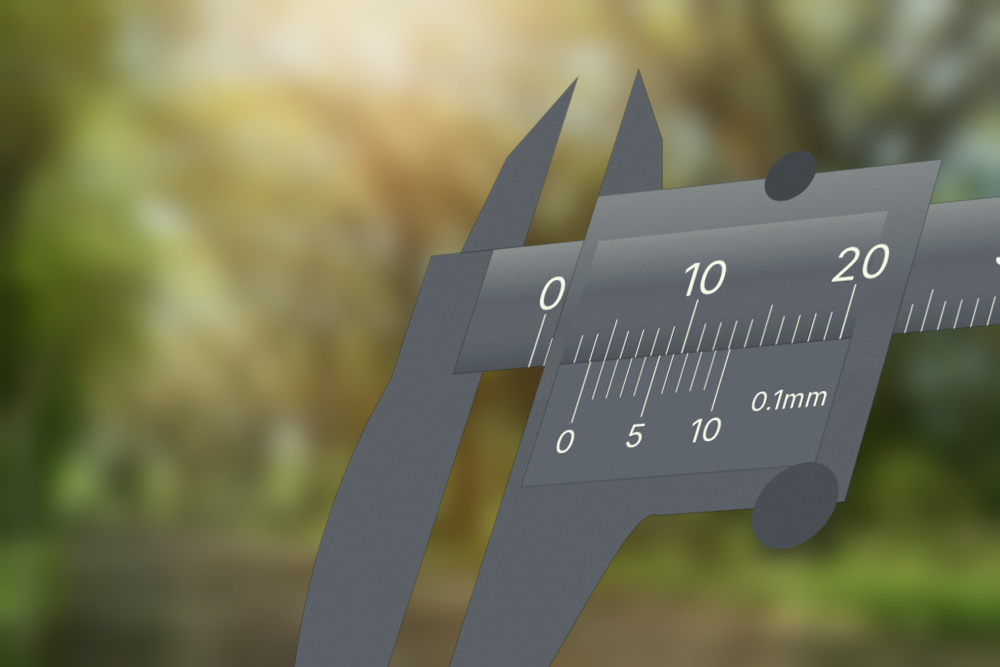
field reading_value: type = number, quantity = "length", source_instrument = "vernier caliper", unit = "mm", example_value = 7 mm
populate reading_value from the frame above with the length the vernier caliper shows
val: 4.1 mm
